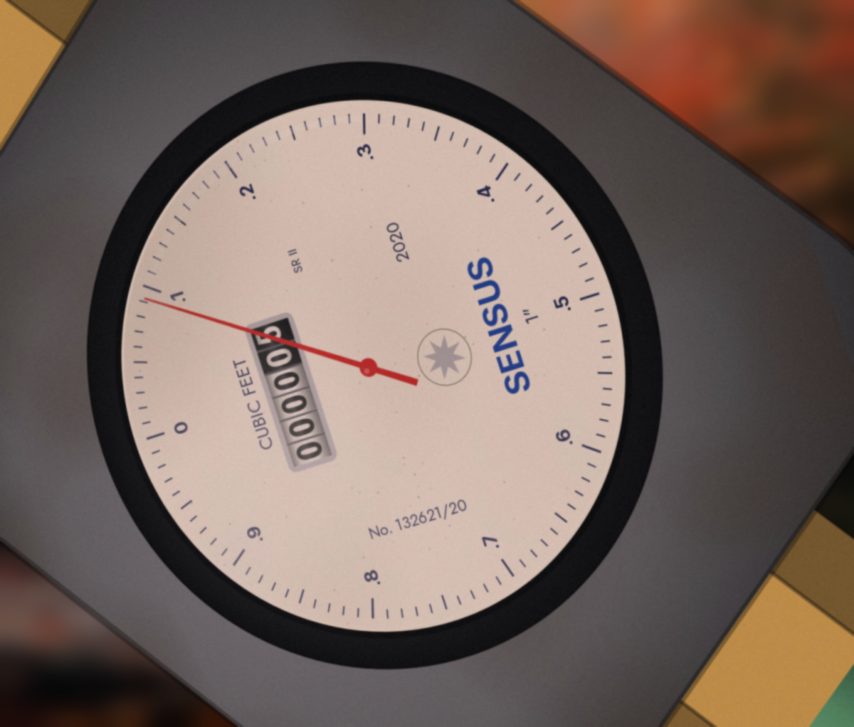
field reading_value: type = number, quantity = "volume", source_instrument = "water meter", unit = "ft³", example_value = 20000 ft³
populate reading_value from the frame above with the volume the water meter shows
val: 5.09 ft³
